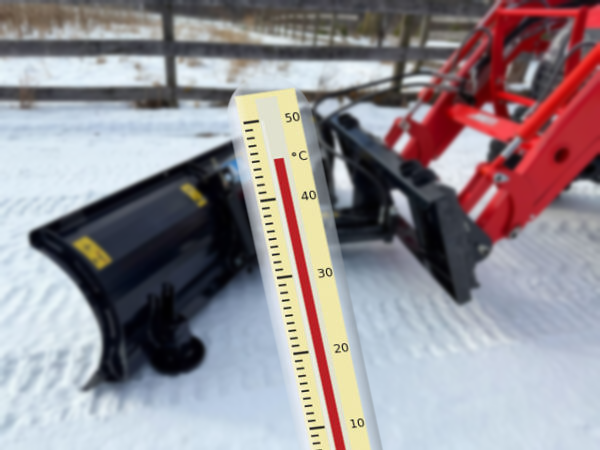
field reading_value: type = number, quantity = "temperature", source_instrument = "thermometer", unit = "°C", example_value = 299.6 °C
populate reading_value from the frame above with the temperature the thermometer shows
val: 45 °C
